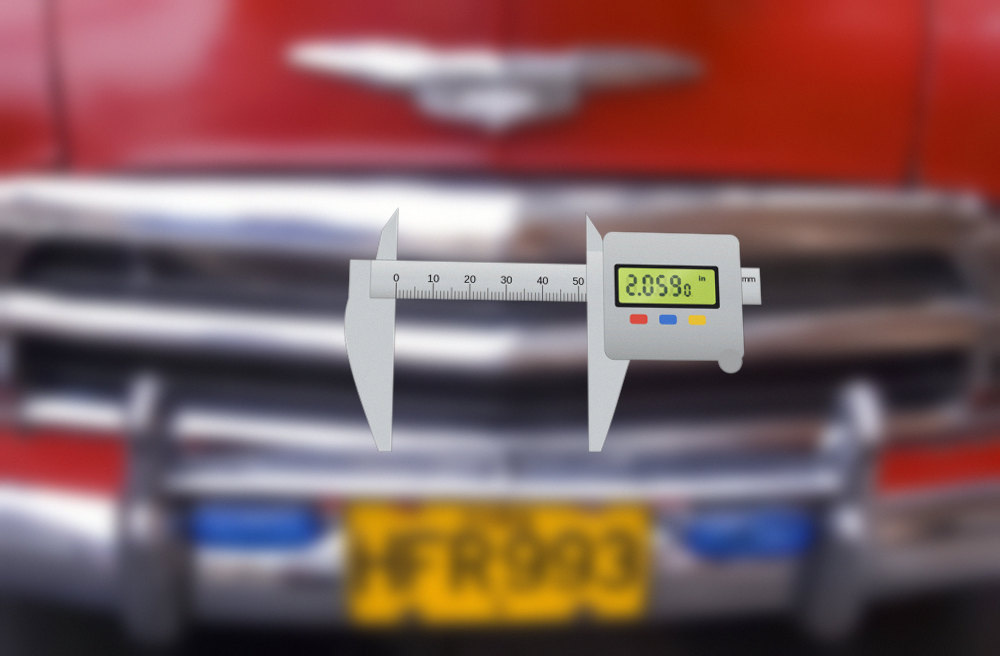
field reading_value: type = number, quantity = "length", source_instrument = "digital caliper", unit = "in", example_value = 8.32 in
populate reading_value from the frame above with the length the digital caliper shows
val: 2.0590 in
